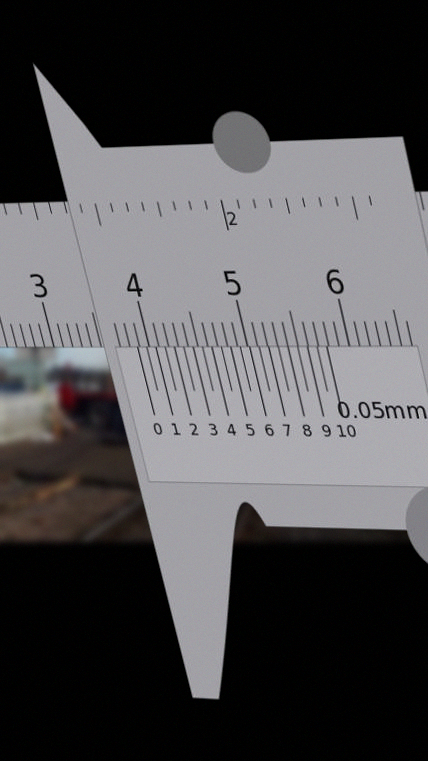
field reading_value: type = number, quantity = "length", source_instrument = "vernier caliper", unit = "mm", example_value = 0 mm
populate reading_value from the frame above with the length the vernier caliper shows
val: 38.8 mm
